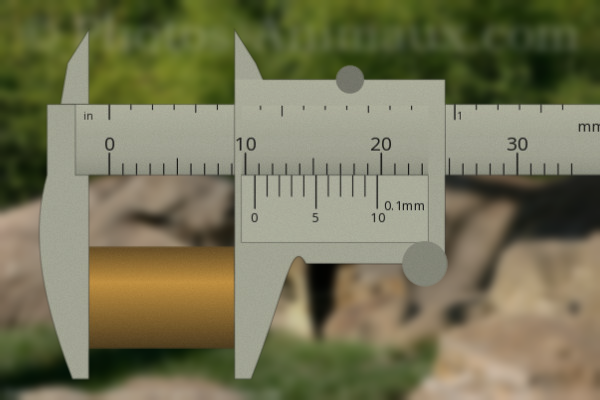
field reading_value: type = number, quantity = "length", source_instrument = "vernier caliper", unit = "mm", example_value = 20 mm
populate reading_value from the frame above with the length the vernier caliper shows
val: 10.7 mm
